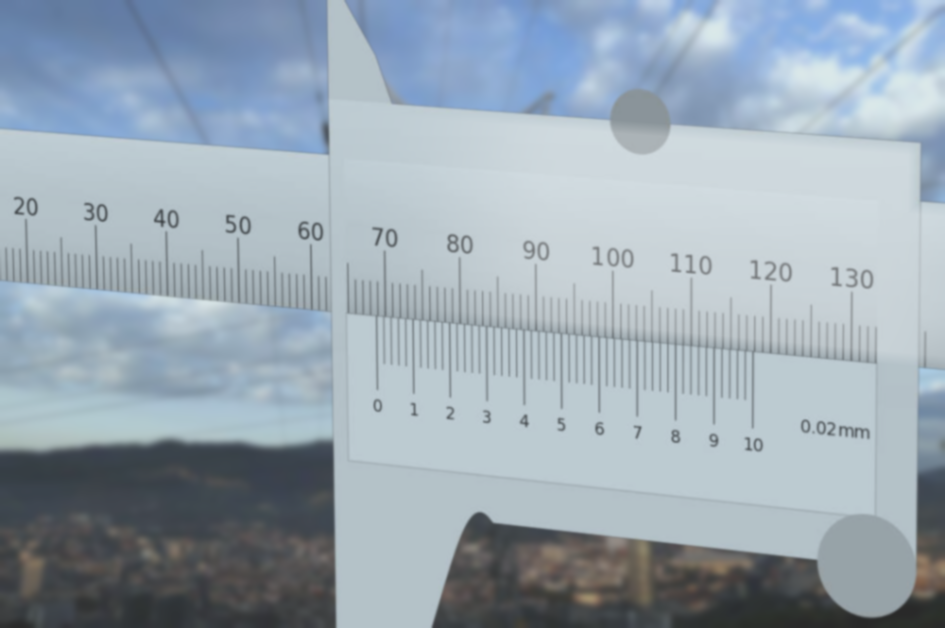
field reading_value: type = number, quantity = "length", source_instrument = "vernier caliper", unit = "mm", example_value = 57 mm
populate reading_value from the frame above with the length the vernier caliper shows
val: 68.8 mm
